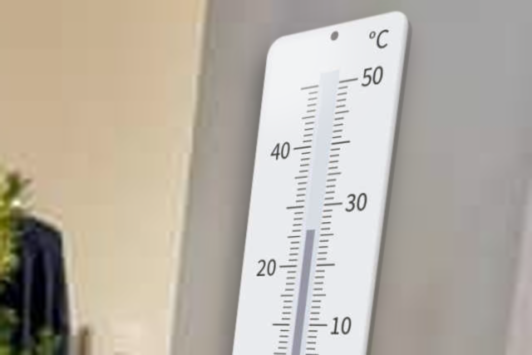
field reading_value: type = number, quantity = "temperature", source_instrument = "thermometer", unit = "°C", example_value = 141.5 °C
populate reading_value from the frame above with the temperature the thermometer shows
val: 26 °C
